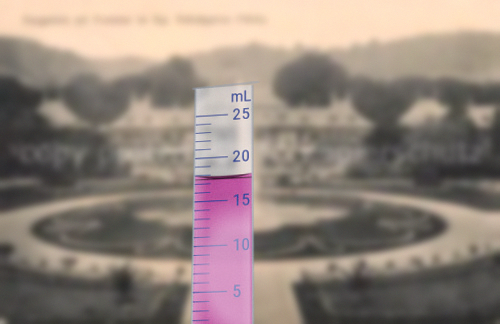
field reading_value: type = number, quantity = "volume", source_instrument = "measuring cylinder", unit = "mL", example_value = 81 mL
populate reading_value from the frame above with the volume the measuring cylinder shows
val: 17.5 mL
